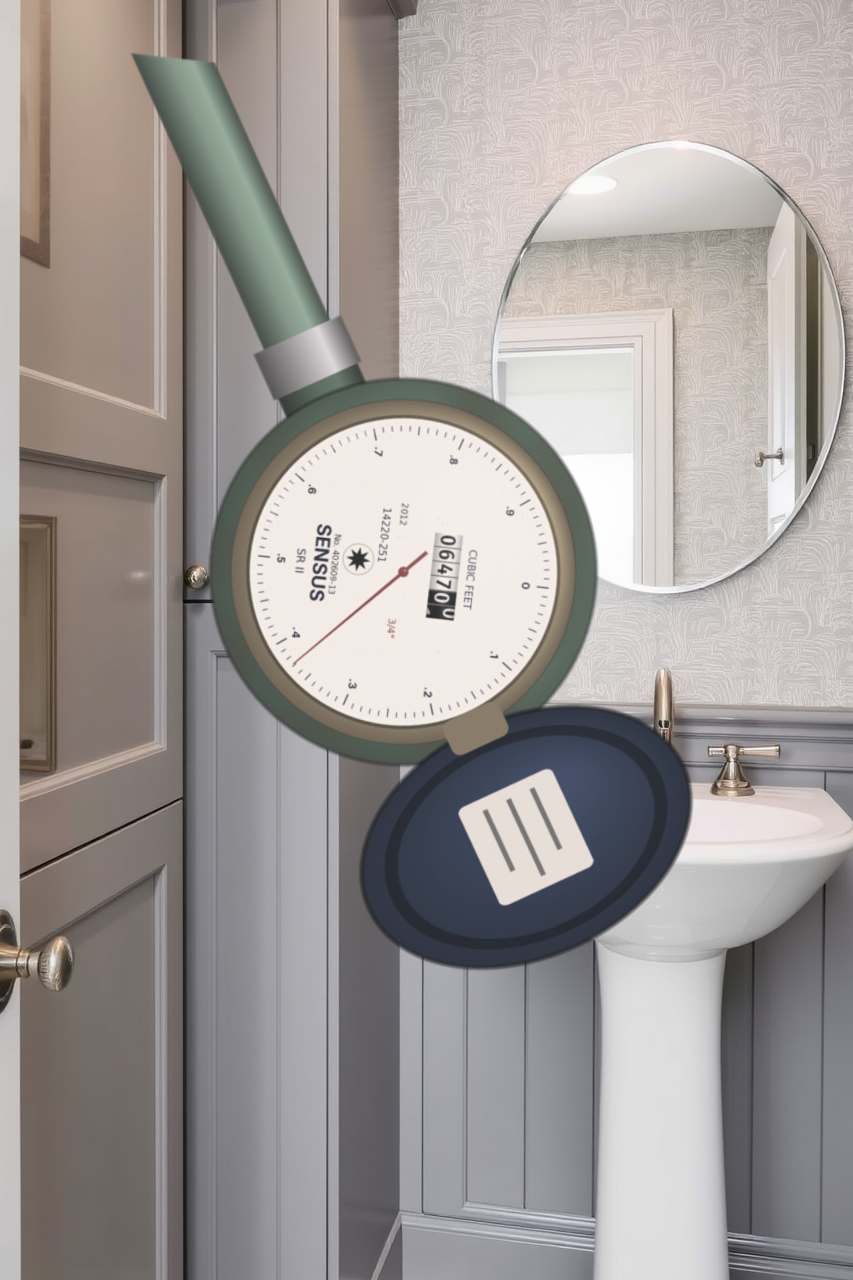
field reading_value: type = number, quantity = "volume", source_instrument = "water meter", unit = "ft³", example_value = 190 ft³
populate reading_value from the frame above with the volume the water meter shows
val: 64700.37 ft³
